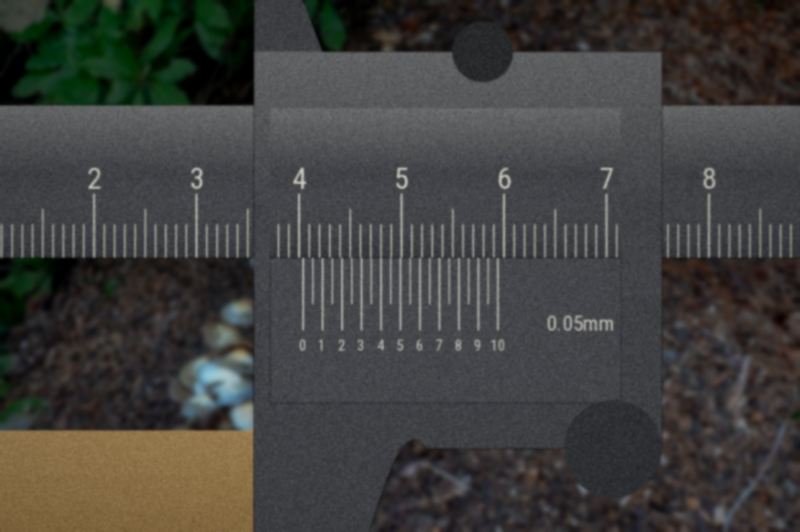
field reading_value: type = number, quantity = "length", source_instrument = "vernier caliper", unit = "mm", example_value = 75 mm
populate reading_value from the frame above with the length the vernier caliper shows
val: 40.4 mm
